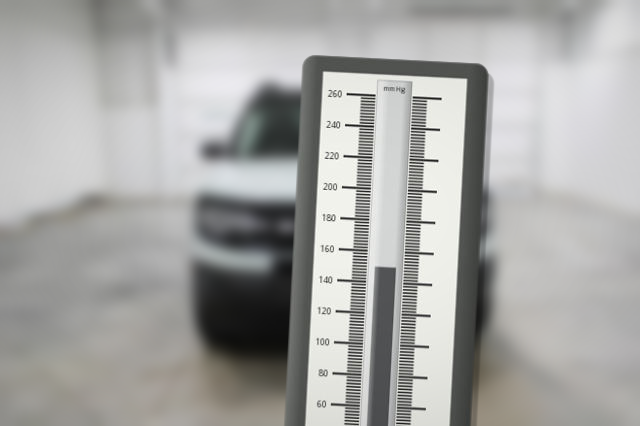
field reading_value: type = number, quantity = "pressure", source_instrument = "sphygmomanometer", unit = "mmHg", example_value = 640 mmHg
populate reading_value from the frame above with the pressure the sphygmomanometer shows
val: 150 mmHg
